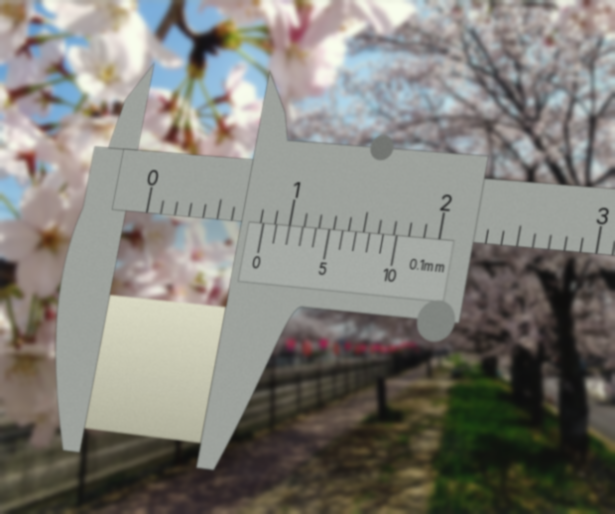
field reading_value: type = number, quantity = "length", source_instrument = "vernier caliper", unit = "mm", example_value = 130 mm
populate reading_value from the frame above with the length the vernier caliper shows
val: 8.2 mm
